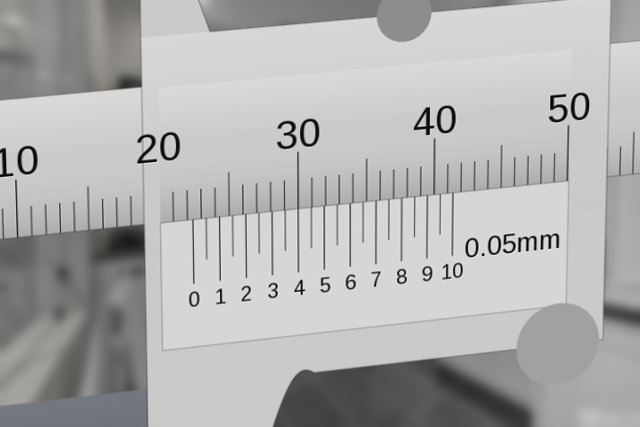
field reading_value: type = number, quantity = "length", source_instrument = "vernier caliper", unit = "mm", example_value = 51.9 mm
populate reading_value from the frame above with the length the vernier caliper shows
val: 22.4 mm
